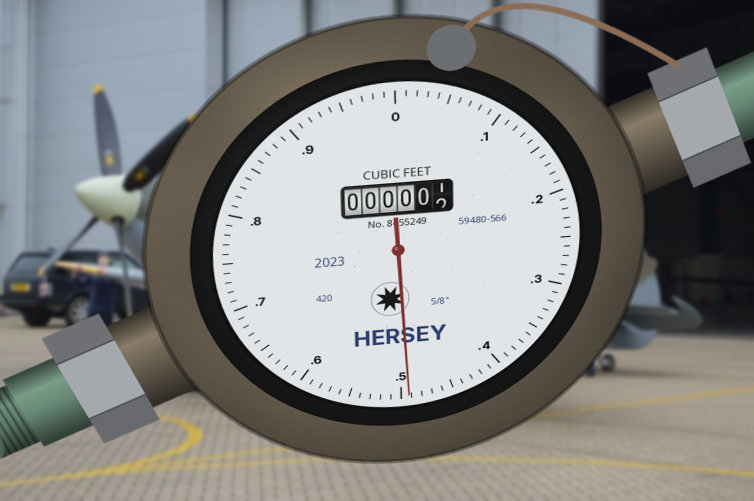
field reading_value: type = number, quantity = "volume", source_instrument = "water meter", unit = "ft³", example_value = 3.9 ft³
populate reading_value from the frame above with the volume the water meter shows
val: 1.49 ft³
